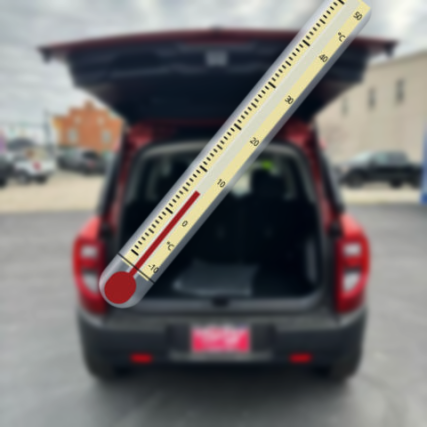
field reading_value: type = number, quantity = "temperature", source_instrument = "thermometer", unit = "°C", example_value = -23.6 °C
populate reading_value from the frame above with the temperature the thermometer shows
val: 6 °C
